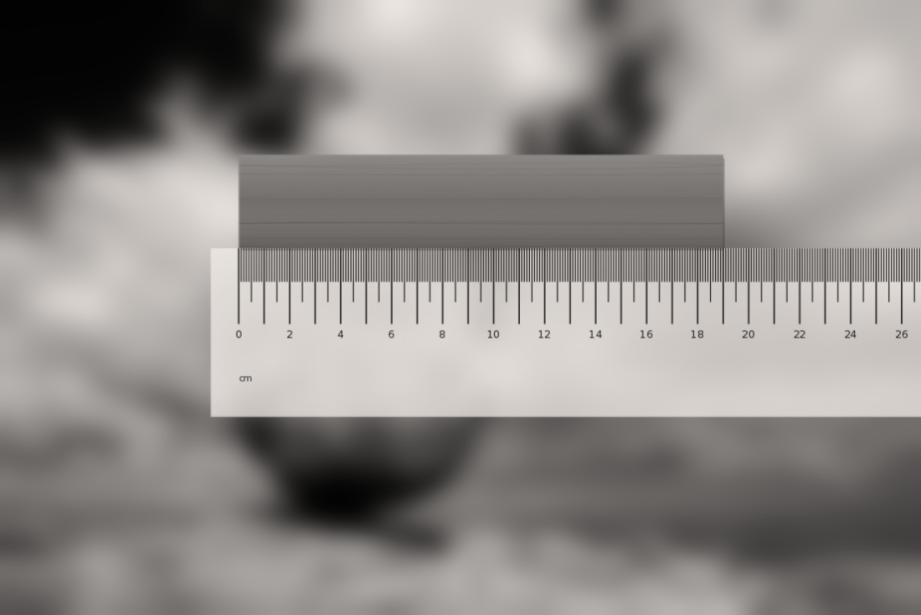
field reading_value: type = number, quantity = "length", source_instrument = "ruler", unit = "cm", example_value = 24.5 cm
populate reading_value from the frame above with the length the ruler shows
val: 19 cm
